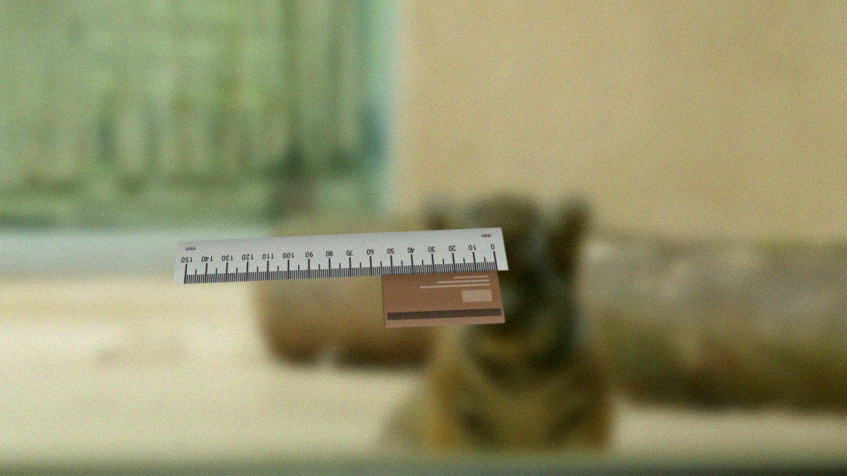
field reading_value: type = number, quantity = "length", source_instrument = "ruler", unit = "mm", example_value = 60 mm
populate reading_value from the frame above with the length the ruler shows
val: 55 mm
